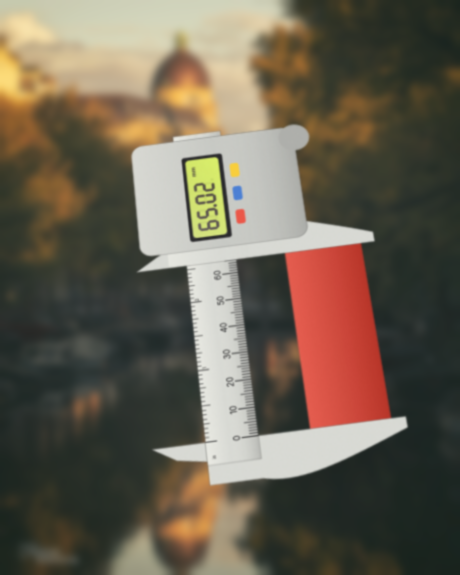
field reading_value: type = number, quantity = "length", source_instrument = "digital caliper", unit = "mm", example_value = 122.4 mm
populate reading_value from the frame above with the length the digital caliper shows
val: 65.02 mm
